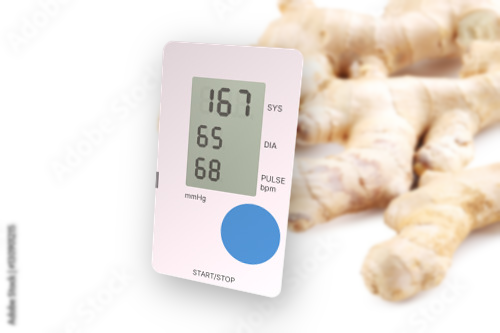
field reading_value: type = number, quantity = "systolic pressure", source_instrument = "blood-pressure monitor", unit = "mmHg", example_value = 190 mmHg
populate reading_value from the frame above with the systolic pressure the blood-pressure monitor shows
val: 167 mmHg
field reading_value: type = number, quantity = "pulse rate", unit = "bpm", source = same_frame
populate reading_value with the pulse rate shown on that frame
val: 68 bpm
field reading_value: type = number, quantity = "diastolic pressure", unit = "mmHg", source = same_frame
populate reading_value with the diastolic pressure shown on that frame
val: 65 mmHg
